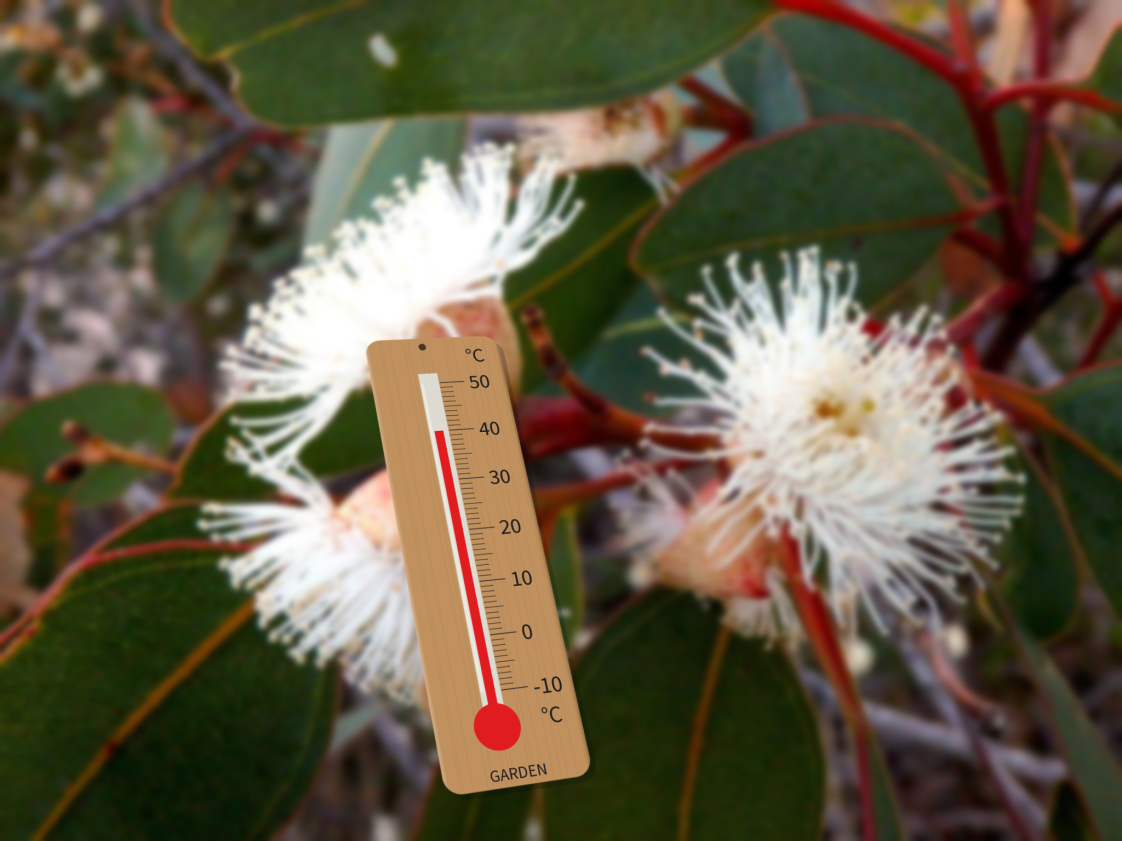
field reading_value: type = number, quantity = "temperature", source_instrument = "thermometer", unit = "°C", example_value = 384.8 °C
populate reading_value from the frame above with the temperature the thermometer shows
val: 40 °C
